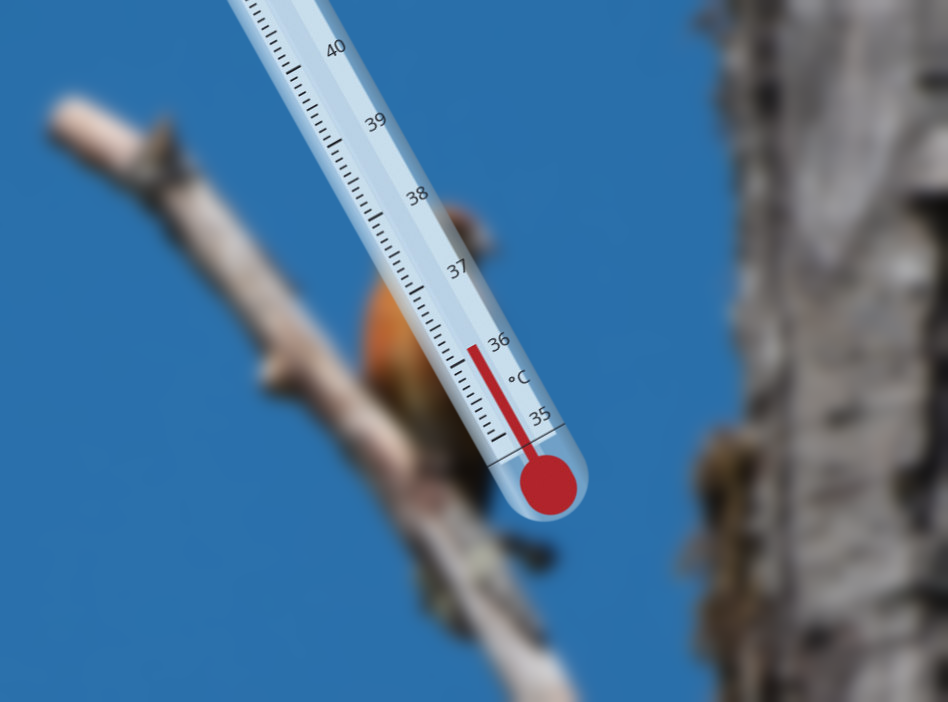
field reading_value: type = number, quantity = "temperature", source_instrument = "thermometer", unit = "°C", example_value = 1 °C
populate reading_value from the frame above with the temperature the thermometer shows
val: 36.1 °C
